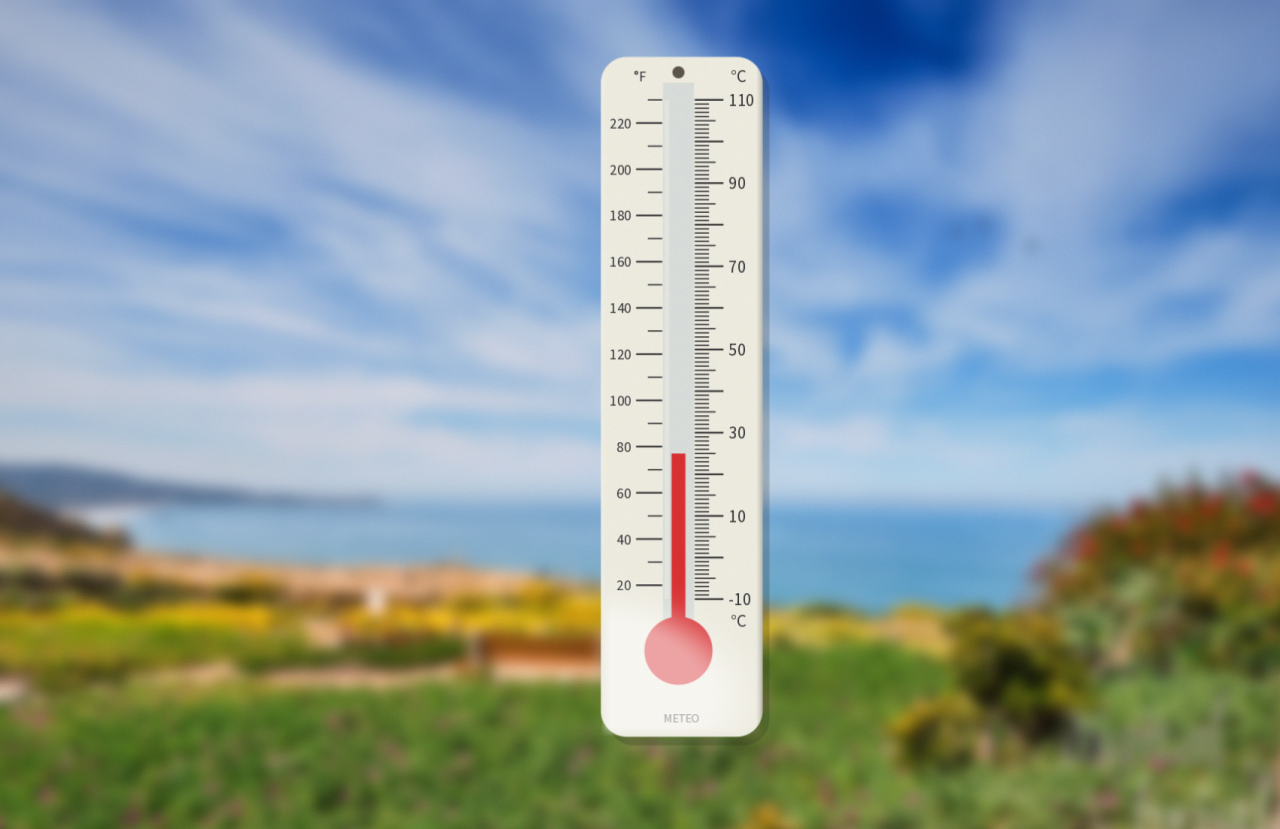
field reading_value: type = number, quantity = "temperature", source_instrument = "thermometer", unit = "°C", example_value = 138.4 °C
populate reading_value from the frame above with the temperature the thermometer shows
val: 25 °C
